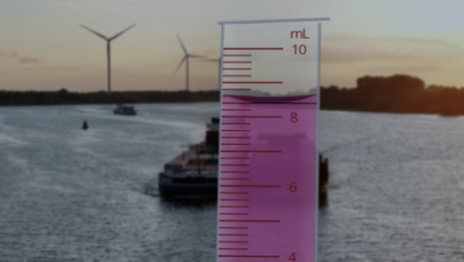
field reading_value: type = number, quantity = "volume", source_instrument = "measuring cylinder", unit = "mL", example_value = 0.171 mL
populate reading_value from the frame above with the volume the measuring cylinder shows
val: 8.4 mL
